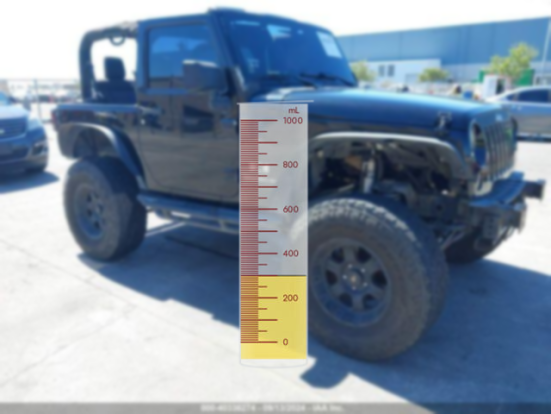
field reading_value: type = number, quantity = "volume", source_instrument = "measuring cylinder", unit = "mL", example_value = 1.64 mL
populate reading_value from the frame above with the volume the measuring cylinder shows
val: 300 mL
